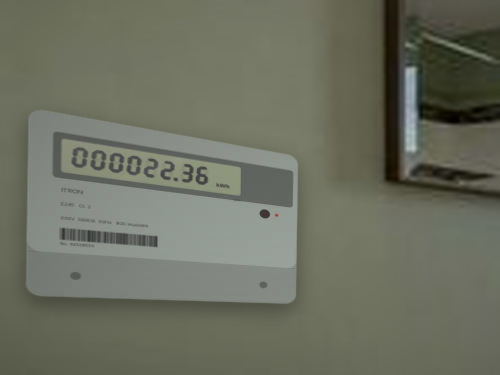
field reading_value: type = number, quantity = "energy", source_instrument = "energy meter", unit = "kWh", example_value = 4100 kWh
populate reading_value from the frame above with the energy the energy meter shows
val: 22.36 kWh
